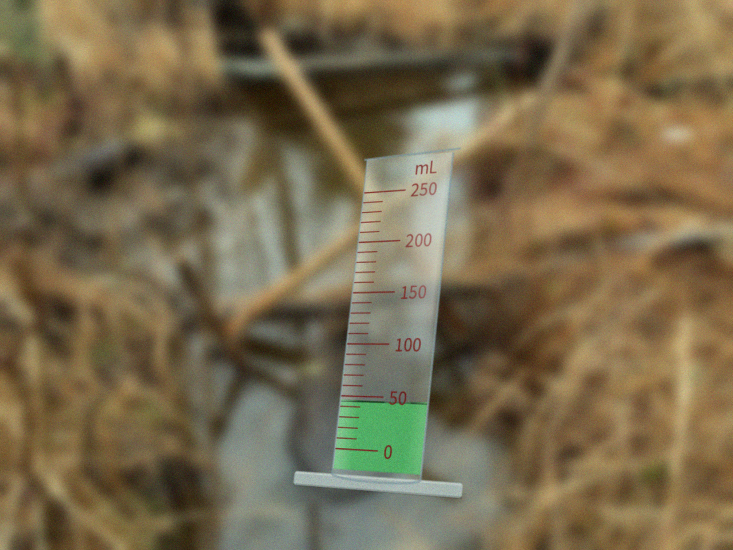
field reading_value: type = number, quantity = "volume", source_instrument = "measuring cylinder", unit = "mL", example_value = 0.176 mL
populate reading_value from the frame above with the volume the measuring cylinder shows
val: 45 mL
